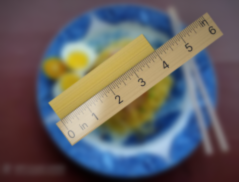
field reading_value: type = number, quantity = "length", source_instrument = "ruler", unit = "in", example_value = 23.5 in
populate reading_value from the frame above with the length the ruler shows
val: 4 in
